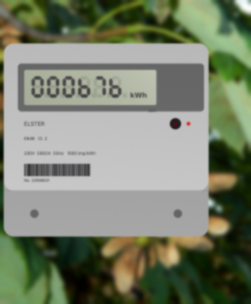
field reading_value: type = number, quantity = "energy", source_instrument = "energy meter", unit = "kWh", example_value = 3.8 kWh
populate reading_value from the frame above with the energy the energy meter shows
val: 676 kWh
